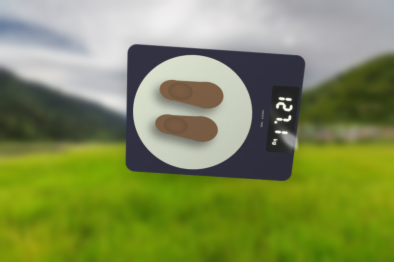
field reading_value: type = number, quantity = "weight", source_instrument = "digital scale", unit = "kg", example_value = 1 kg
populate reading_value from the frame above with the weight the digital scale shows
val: 127.1 kg
